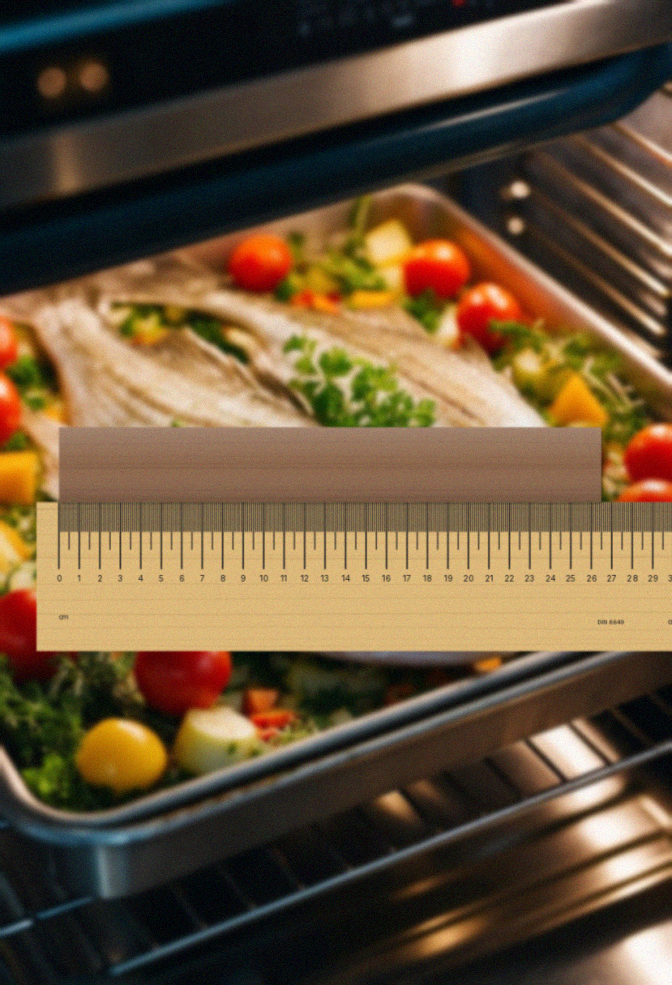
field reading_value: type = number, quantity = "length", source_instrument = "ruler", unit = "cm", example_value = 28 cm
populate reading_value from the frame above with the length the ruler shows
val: 26.5 cm
